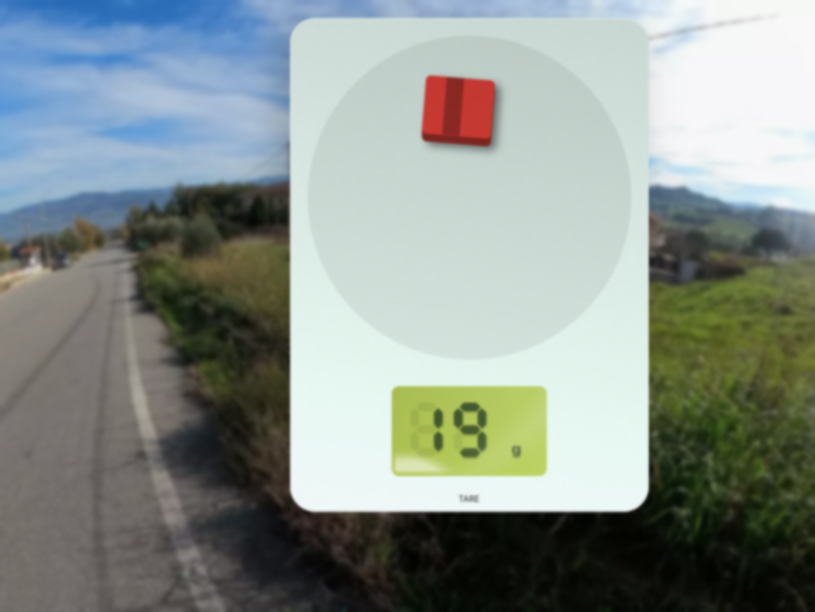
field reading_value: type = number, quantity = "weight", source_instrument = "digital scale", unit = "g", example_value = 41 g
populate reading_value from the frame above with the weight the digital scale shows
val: 19 g
